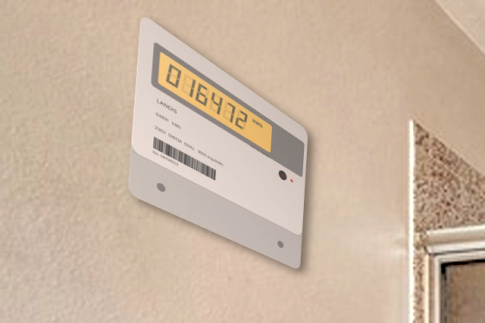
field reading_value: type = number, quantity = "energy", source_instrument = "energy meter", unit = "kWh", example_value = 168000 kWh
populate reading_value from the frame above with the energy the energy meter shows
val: 16472 kWh
